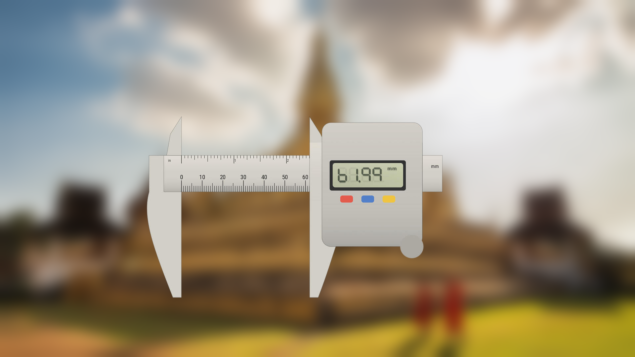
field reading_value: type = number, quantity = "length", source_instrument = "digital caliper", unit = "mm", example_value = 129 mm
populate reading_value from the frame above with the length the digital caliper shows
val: 61.99 mm
